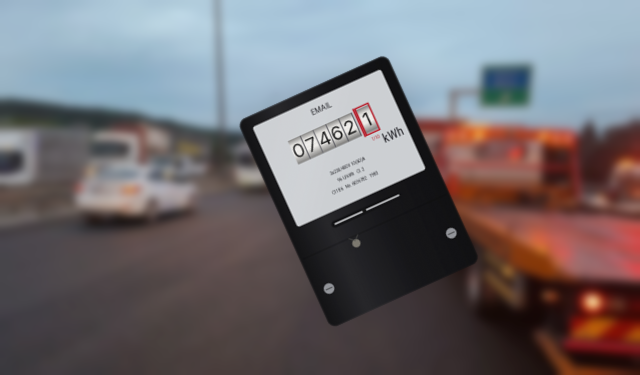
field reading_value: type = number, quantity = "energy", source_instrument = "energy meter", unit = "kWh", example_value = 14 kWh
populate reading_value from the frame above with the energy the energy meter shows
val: 7462.1 kWh
